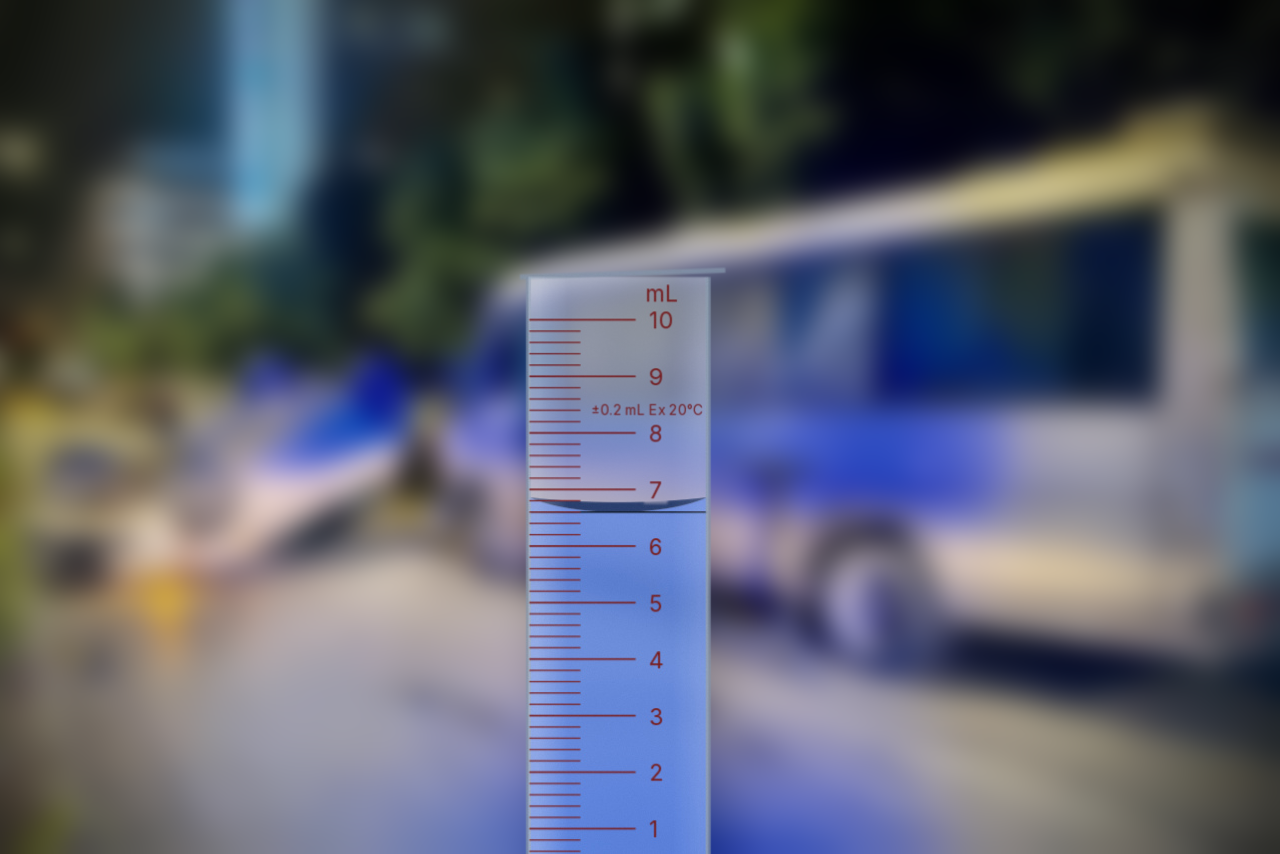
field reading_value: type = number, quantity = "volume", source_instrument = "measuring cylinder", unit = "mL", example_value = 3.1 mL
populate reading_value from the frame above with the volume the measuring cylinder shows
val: 6.6 mL
